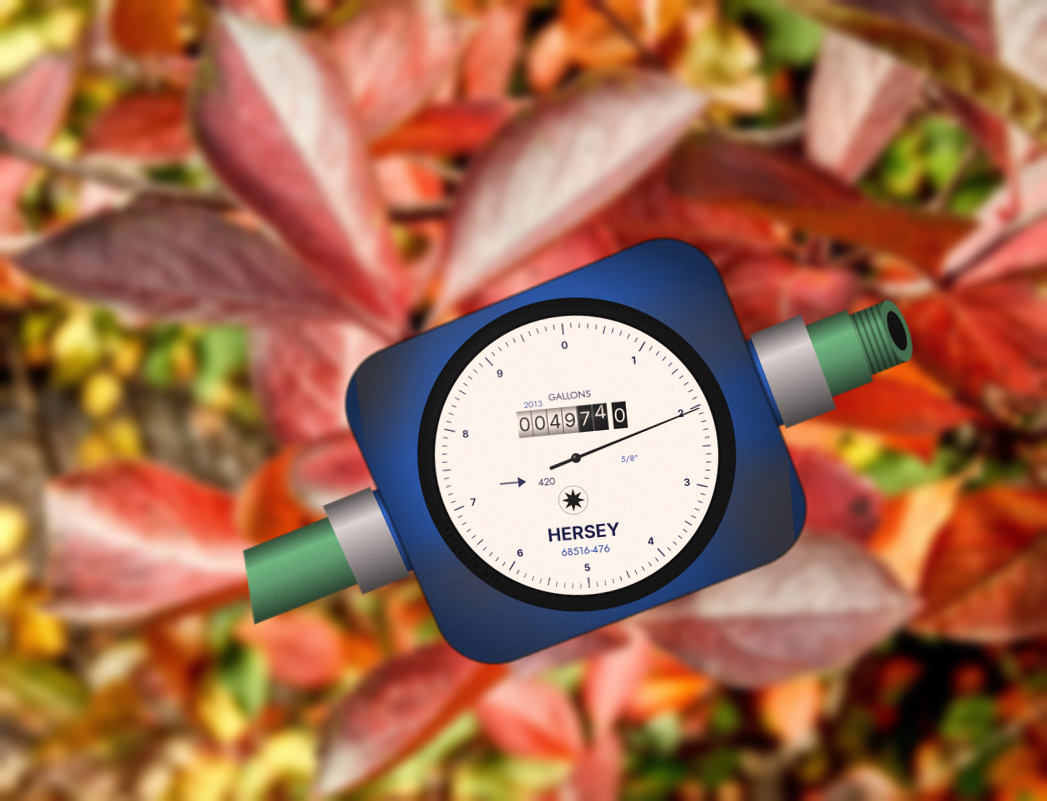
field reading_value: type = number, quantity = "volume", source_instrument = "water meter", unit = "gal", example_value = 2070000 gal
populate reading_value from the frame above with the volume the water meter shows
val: 49742.0 gal
